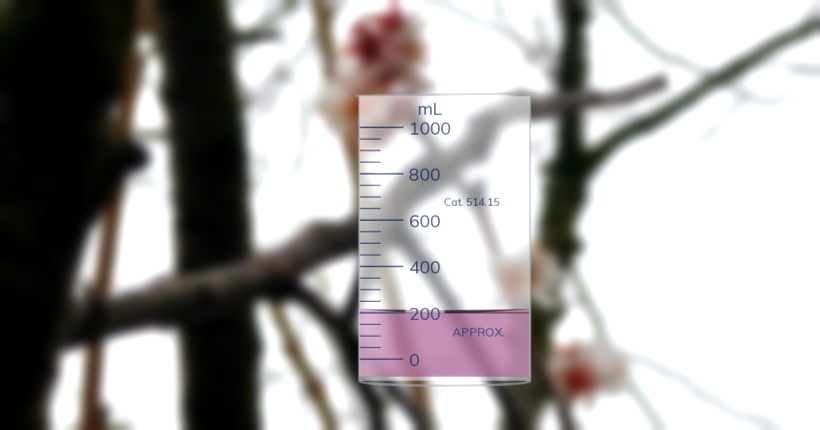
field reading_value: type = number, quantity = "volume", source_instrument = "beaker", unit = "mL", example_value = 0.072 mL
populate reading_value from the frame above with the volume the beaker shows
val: 200 mL
